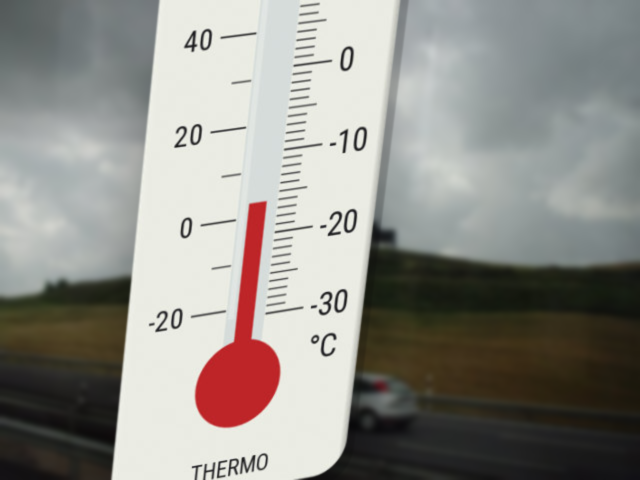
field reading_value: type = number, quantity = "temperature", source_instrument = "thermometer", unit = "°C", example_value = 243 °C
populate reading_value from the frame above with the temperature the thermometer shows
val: -16 °C
